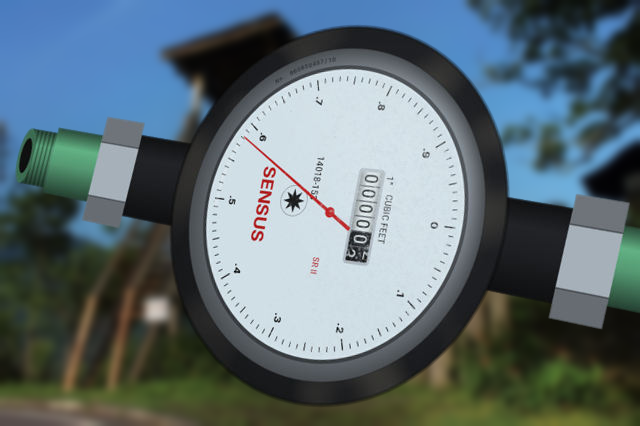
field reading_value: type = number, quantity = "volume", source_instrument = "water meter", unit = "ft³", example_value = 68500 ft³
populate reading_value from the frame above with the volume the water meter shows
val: 2.58 ft³
